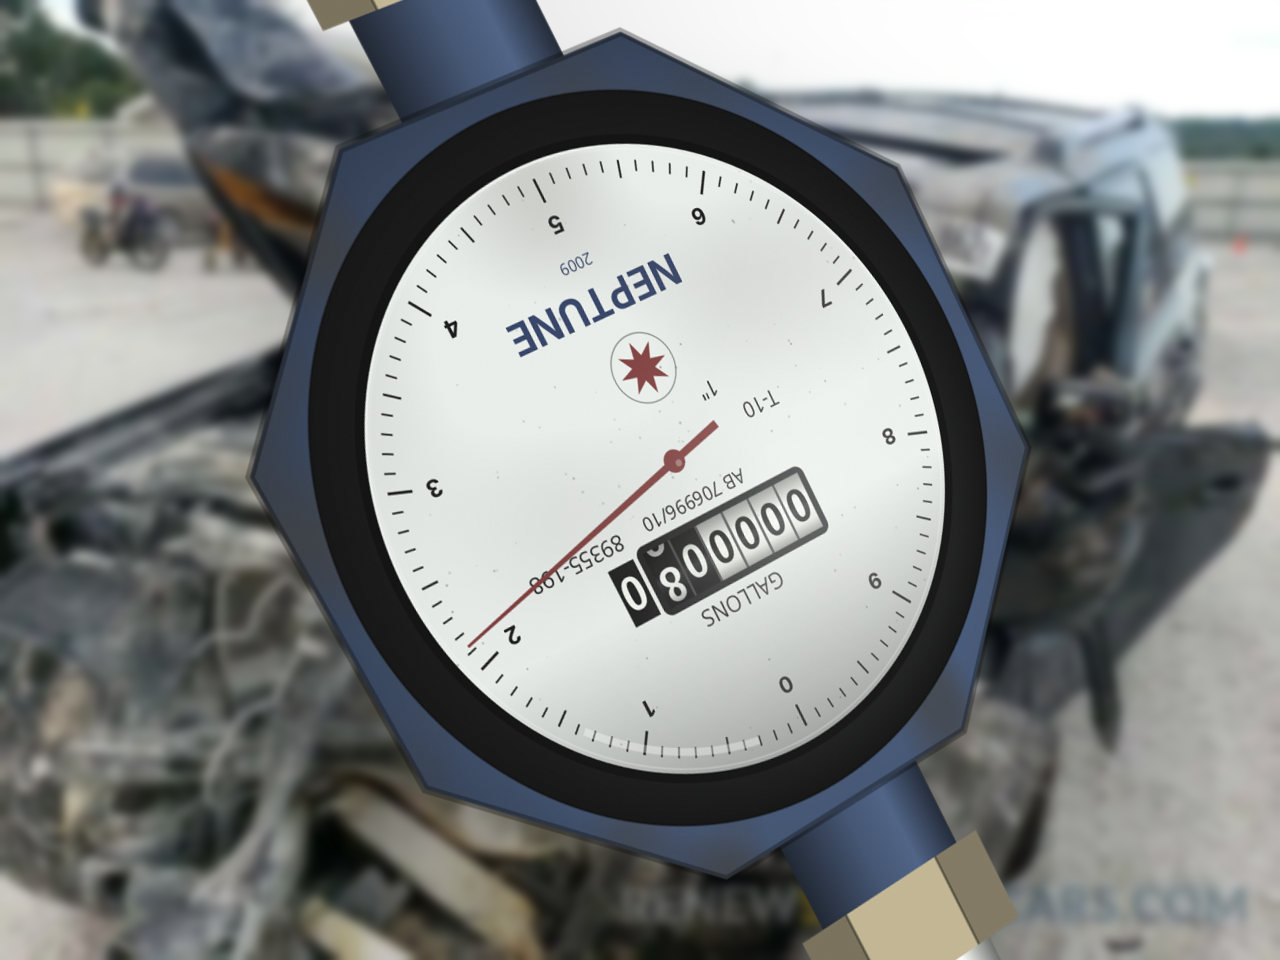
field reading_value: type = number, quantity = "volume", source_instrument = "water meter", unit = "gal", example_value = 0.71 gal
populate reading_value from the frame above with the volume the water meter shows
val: 82.1 gal
